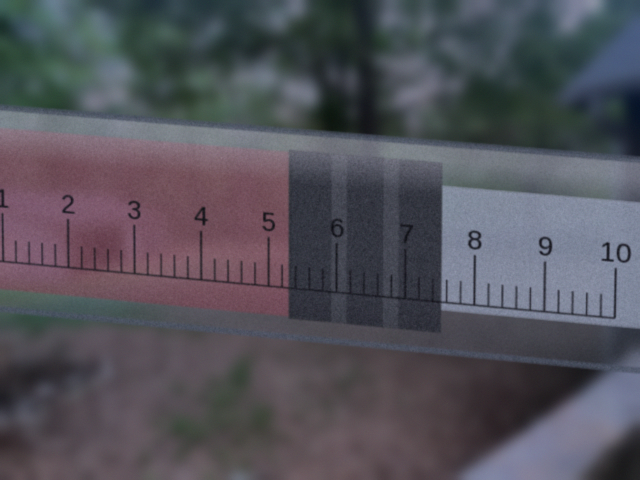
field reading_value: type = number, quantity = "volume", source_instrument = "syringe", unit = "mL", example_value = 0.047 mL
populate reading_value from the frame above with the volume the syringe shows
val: 5.3 mL
